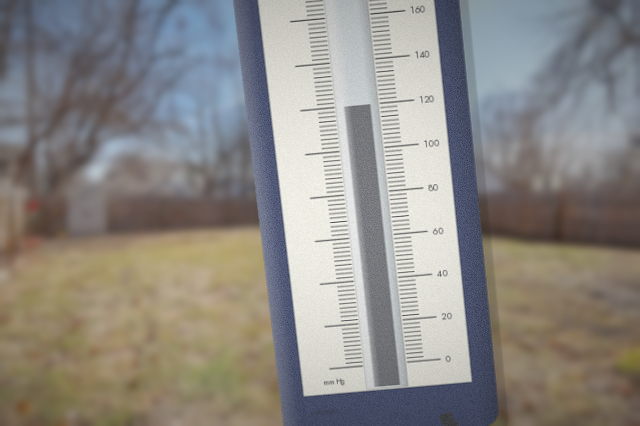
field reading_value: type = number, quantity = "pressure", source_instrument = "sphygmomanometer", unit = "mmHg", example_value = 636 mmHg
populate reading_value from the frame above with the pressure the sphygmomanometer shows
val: 120 mmHg
